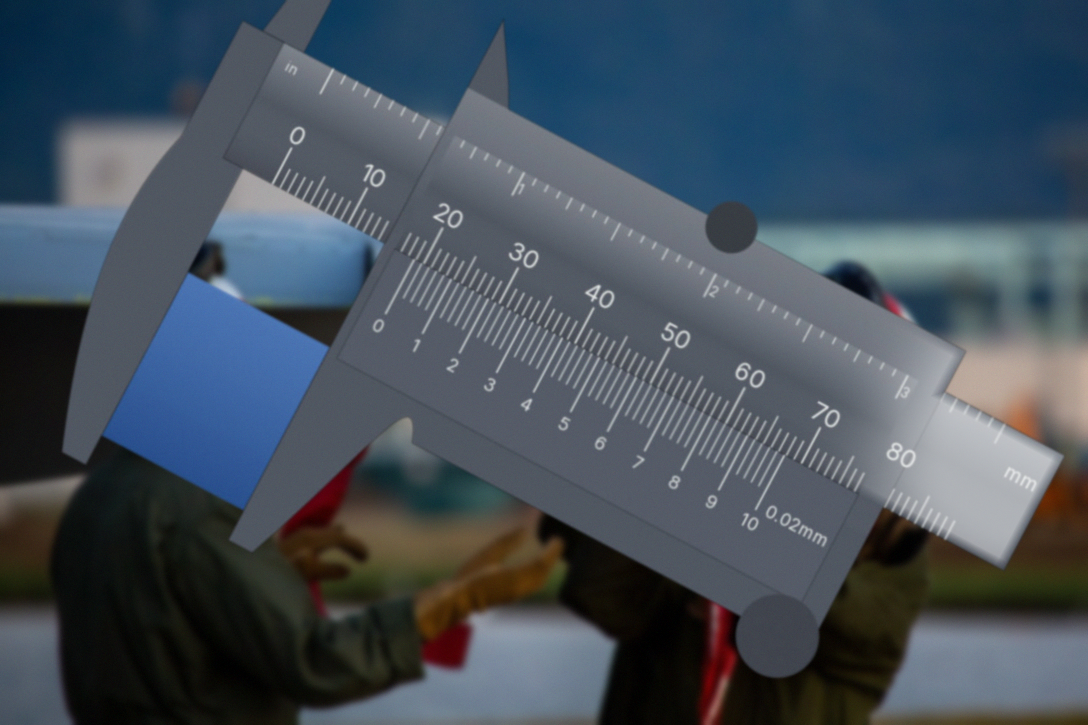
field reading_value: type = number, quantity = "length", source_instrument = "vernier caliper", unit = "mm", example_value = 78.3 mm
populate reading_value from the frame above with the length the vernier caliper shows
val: 18.8 mm
